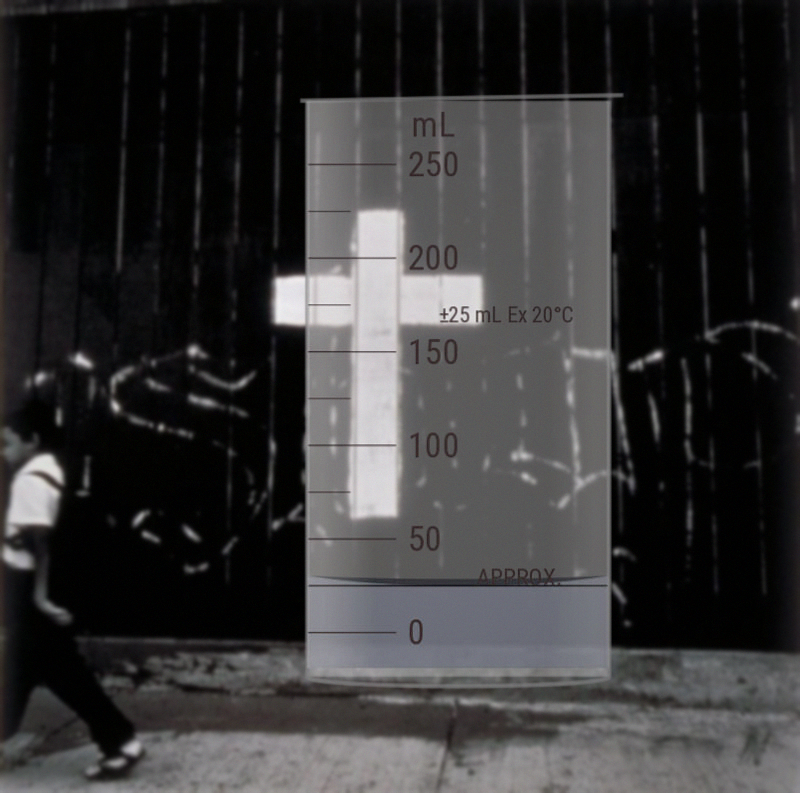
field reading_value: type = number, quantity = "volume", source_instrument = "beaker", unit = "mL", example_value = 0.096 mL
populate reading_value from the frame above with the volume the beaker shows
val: 25 mL
